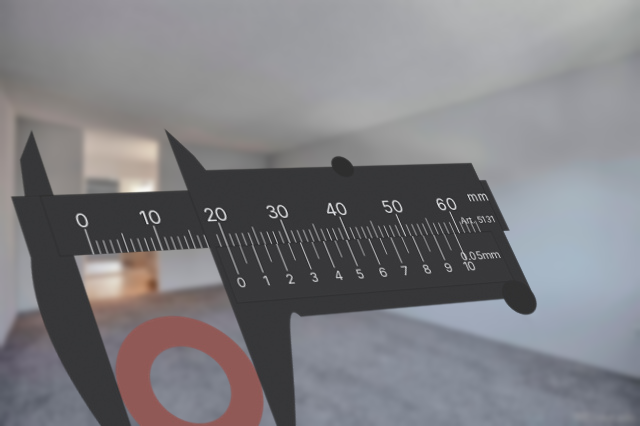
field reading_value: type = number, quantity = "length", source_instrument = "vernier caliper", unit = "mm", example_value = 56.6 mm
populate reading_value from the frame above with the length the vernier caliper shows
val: 20.0 mm
